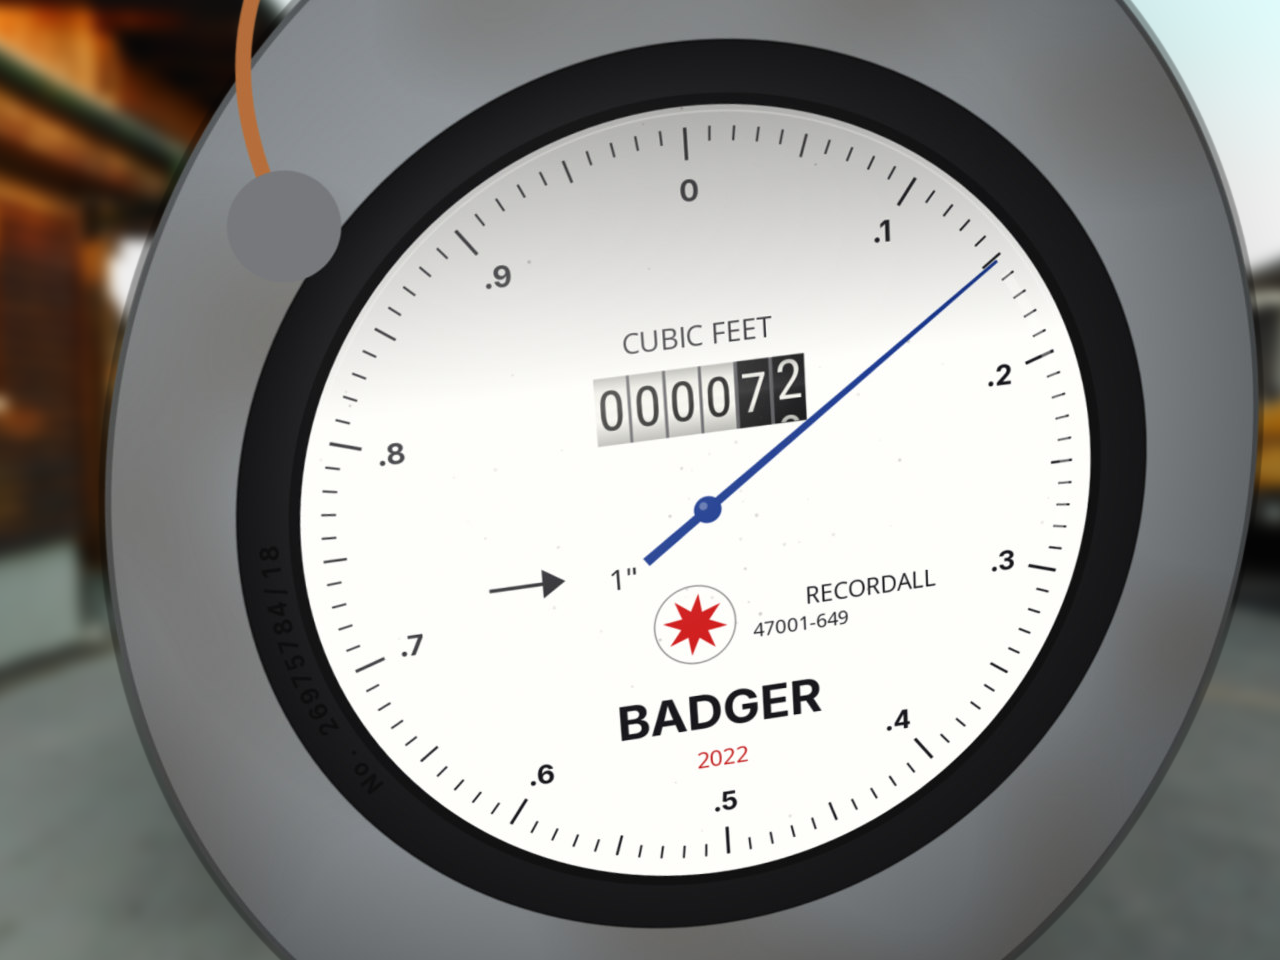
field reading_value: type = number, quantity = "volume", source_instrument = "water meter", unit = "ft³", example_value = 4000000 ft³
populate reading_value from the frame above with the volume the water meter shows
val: 72.15 ft³
